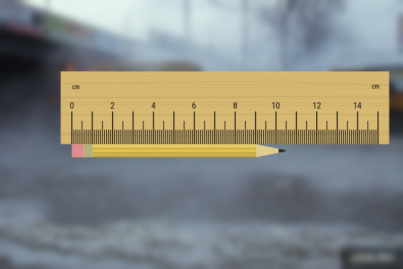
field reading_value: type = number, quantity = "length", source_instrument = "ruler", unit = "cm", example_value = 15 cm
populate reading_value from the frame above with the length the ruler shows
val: 10.5 cm
